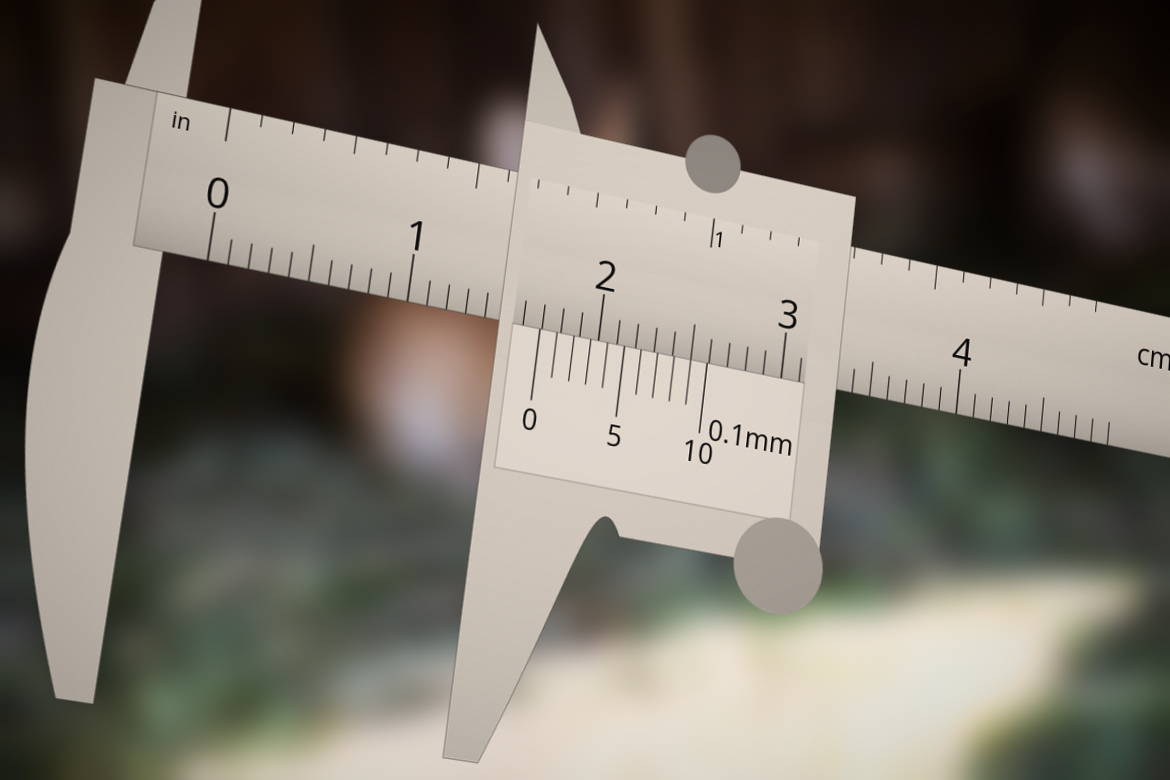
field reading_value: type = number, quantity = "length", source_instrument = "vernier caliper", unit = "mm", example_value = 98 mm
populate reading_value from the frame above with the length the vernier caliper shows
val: 16.9 mm
